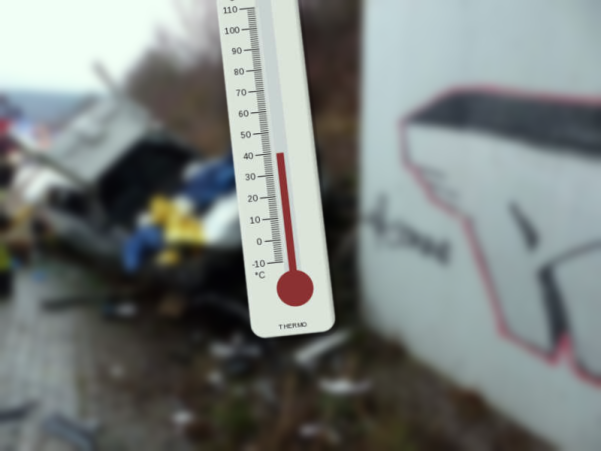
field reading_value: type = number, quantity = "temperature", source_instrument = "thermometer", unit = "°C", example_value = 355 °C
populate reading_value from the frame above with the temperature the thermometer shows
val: 40 °C
